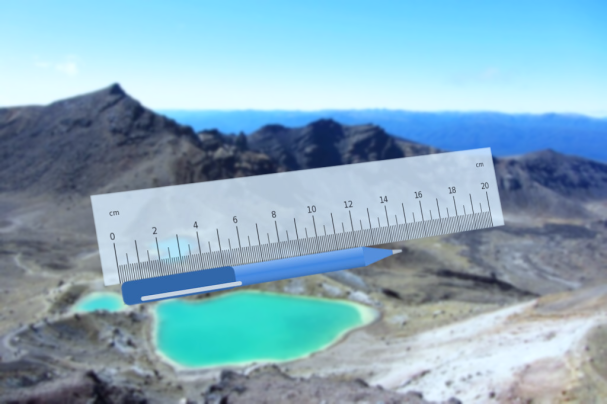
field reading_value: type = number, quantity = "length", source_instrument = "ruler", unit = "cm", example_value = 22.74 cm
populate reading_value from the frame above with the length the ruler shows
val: 14.5 cm
